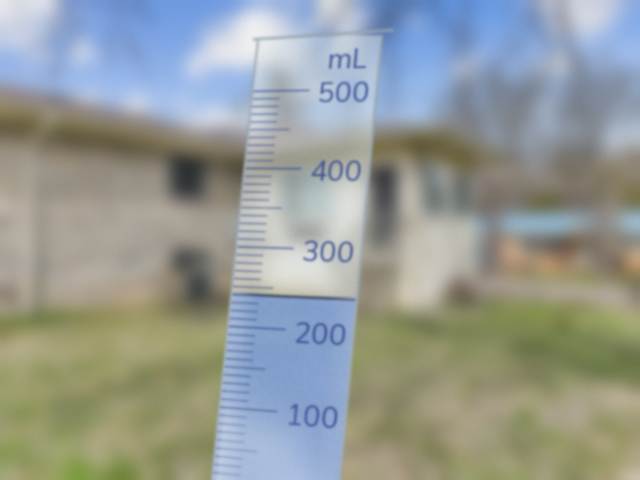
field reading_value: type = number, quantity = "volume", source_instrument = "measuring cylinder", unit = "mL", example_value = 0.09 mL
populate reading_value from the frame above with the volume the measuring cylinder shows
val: 240 mL
